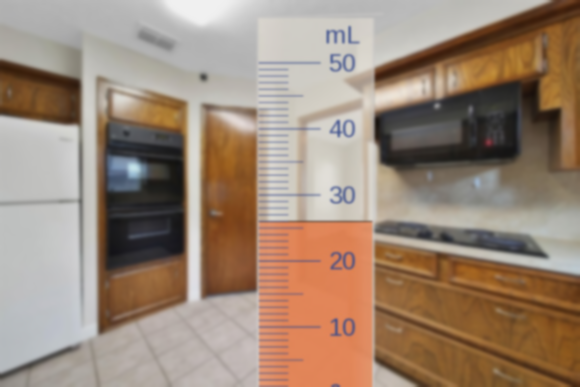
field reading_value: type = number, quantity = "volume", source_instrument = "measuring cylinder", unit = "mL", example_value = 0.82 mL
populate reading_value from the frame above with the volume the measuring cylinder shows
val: 26 mL
